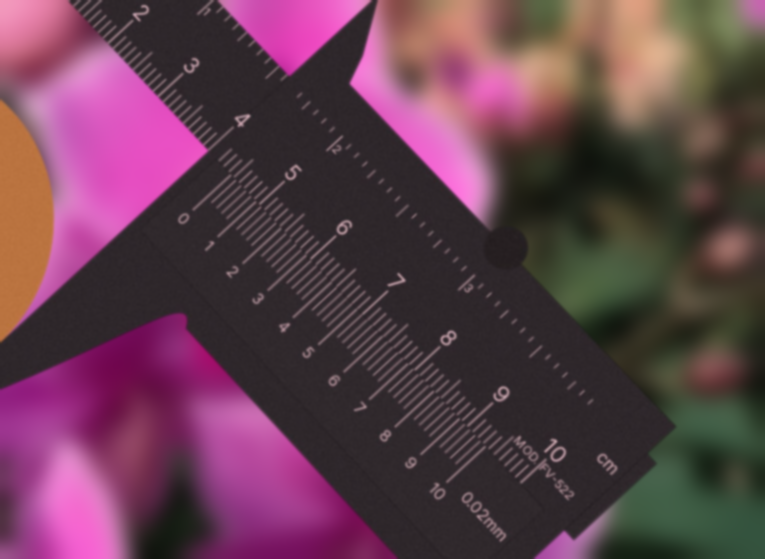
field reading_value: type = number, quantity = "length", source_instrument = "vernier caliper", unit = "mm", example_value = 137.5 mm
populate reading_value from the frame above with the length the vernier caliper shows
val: 44.5 mm
